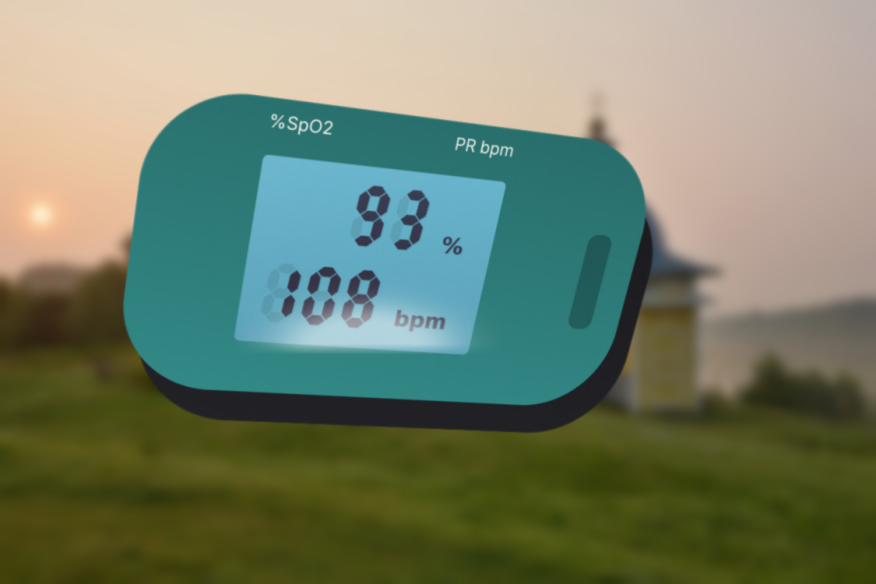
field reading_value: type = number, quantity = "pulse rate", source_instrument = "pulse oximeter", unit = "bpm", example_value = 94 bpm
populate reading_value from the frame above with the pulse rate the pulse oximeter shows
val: 108 bpm
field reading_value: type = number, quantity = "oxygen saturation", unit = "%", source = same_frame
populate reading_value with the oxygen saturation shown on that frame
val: 93 %
